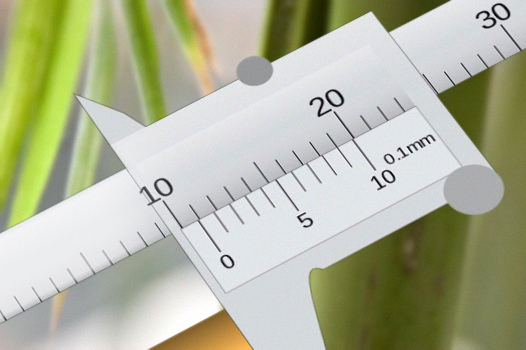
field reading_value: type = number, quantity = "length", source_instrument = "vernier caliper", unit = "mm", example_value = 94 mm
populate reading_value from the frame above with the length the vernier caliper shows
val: 10.9 mm
